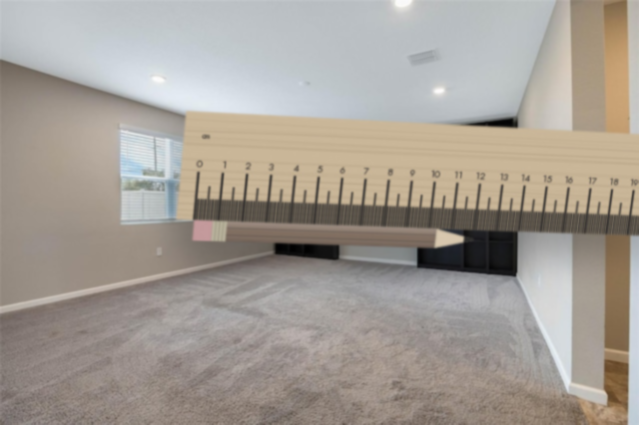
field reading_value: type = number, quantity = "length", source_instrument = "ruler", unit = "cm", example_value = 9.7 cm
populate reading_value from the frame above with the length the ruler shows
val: 12 cm
